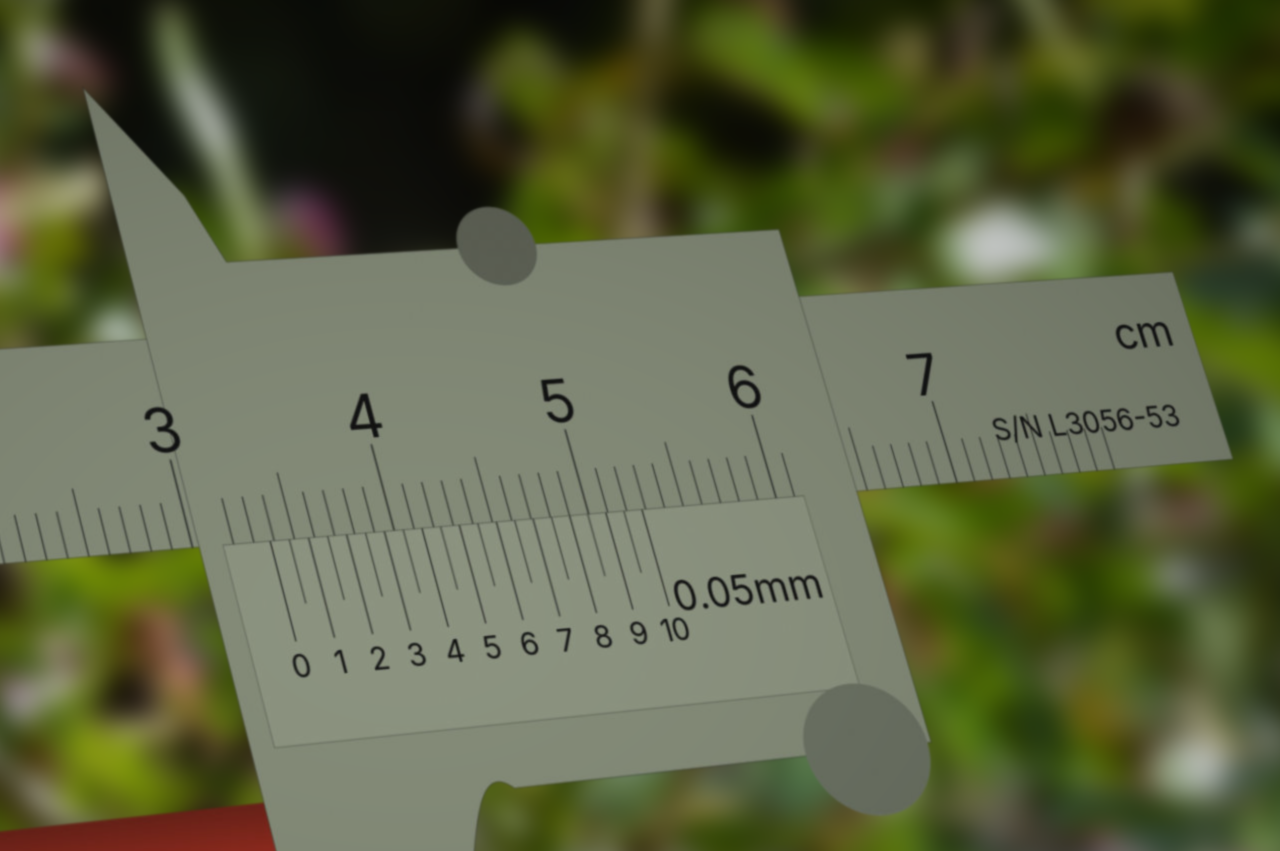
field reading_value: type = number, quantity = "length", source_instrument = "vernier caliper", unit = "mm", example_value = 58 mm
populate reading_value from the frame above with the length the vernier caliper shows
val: 33.8 mm
